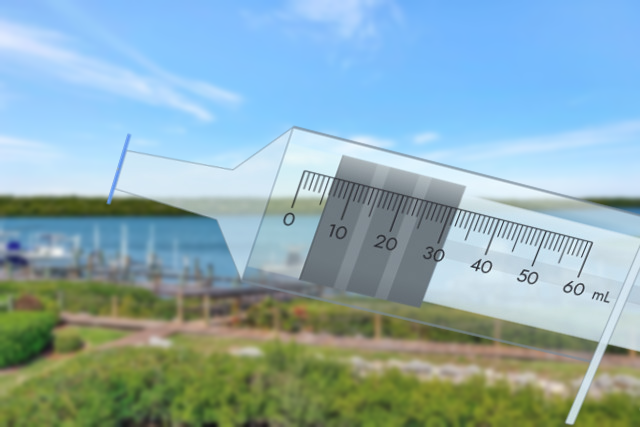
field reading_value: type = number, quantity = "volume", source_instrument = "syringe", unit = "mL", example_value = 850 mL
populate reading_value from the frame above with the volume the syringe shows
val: 6 mL
